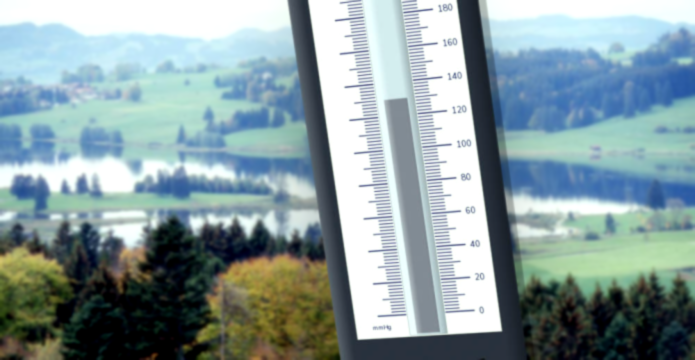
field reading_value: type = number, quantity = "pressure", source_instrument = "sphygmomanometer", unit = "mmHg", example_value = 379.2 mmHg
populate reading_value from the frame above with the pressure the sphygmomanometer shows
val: 130 mmHg
